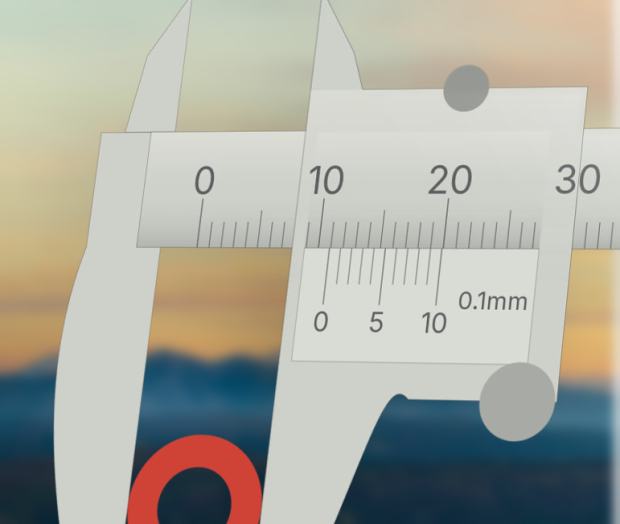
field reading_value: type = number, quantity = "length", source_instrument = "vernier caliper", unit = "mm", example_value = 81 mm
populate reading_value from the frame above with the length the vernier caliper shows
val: 10.9 mm
